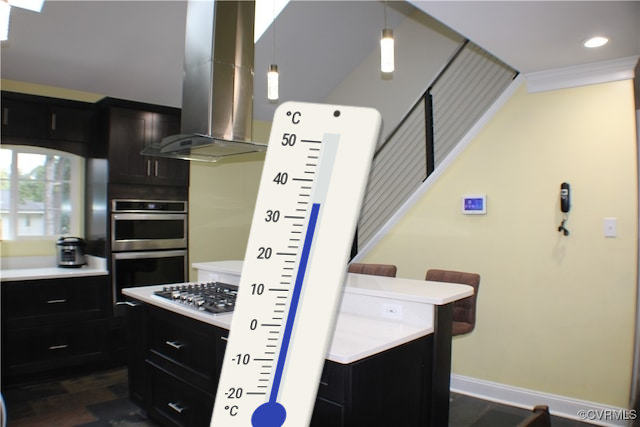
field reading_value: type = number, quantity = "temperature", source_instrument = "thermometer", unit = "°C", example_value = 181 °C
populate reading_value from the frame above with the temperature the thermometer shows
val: 34 °C
